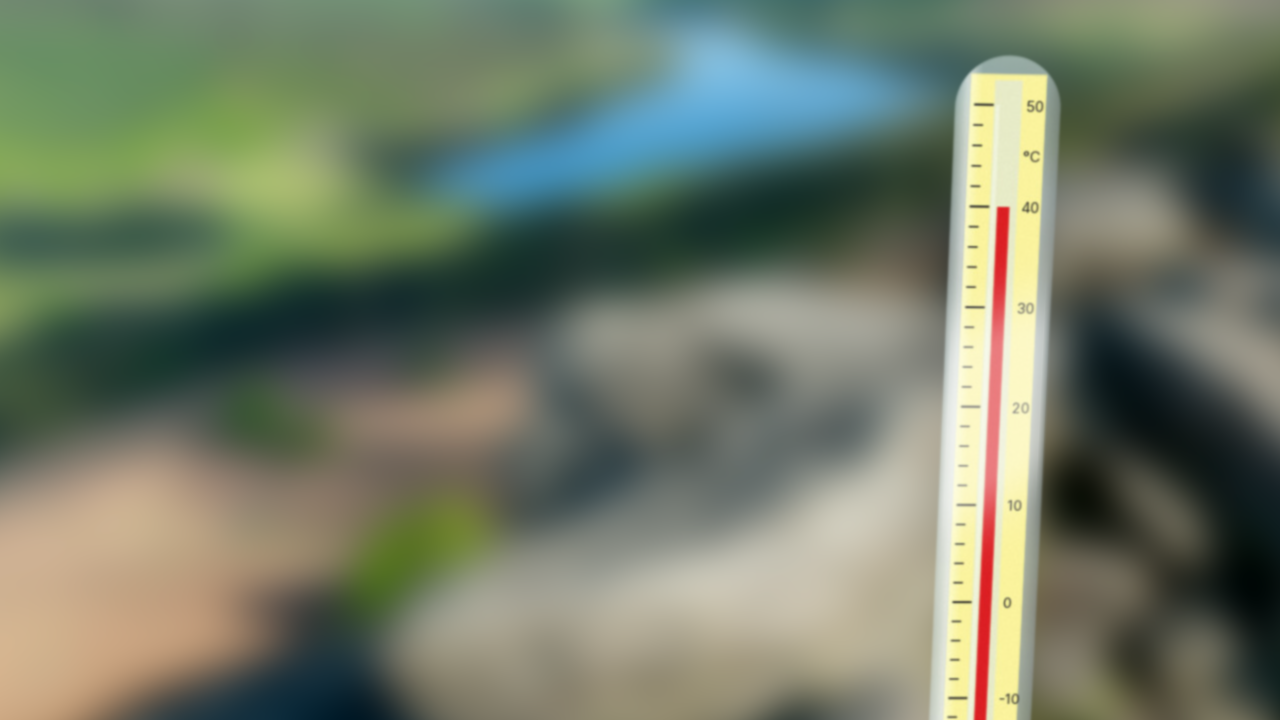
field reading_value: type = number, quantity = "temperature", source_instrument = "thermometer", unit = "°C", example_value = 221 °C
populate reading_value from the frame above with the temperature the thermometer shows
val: 40 °C
